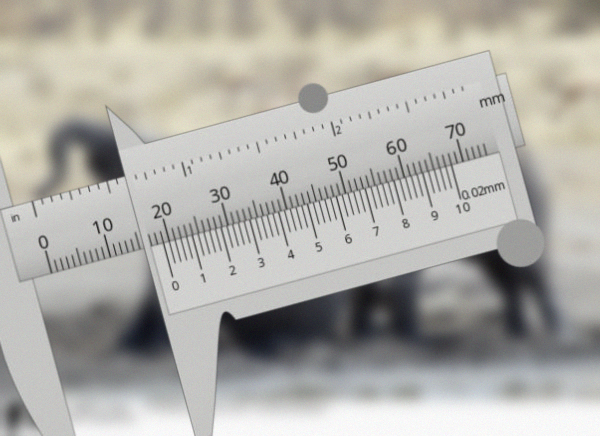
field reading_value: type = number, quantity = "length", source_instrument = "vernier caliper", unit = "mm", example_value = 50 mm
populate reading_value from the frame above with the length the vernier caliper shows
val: 19.0 mm
